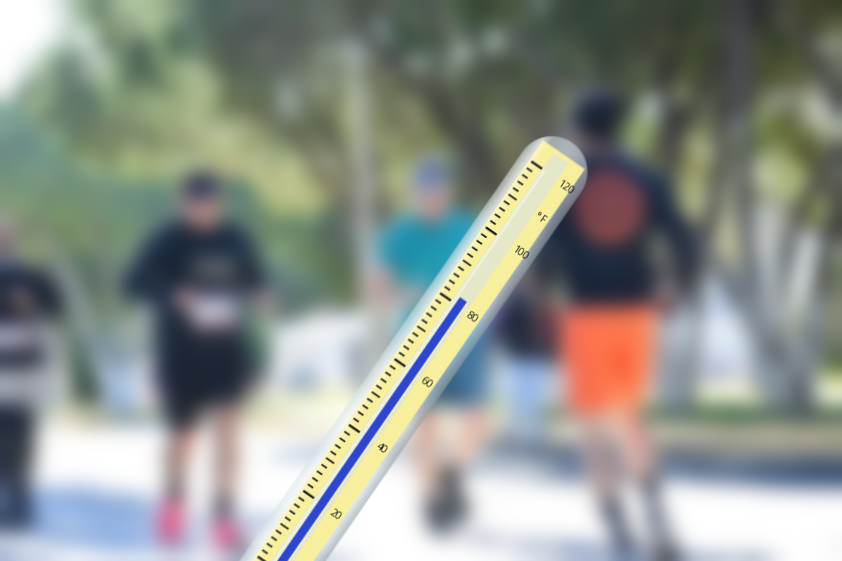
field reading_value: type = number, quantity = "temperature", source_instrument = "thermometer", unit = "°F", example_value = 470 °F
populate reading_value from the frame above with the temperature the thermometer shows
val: 82 °F
